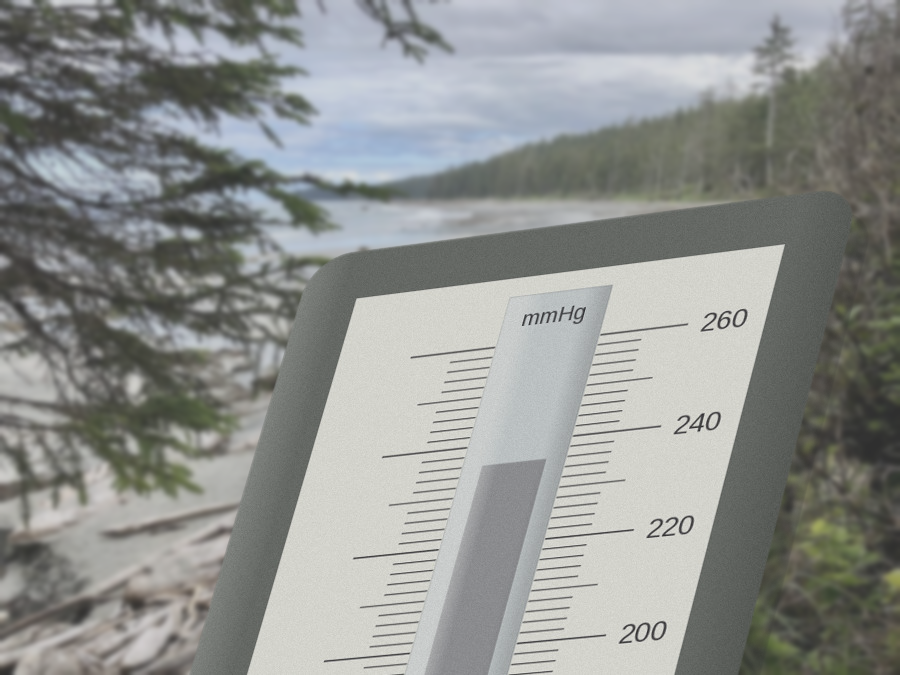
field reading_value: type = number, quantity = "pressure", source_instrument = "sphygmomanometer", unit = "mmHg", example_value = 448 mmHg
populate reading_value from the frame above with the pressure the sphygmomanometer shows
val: 236 mmHg
